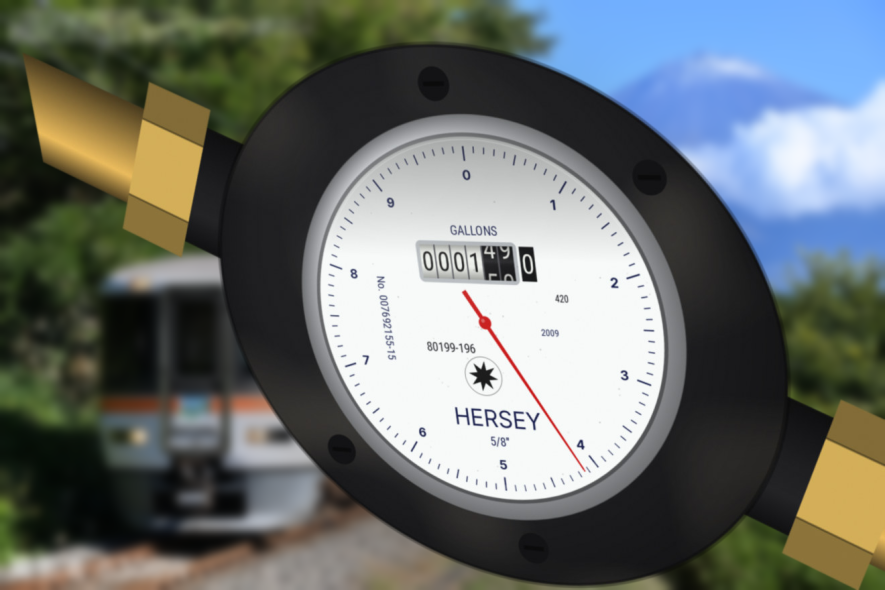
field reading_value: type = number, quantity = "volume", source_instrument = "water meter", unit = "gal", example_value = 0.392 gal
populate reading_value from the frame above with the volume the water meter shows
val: 1494.1 gal
